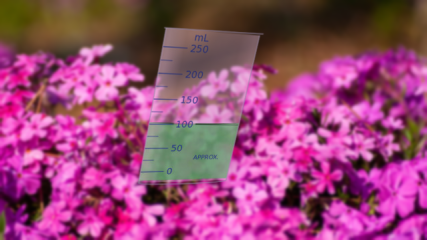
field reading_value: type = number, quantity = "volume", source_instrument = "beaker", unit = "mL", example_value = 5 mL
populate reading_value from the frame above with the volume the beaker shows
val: 100 mL
